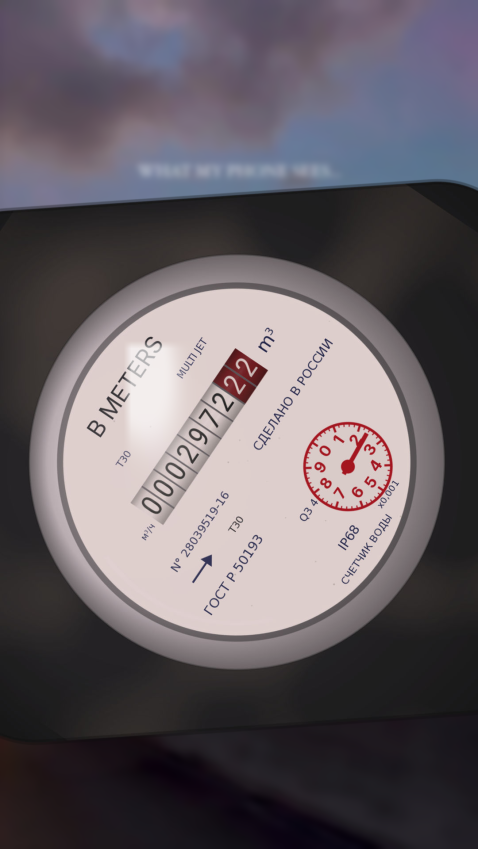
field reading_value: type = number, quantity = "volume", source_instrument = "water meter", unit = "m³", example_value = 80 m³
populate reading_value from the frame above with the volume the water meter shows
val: 2972.222 m³
